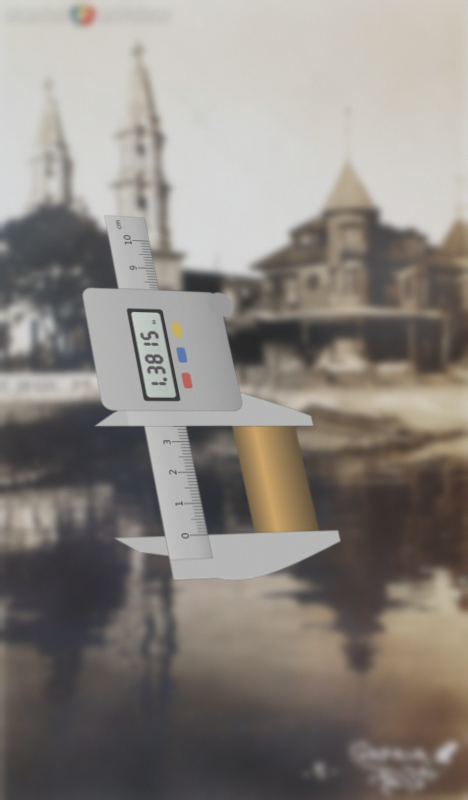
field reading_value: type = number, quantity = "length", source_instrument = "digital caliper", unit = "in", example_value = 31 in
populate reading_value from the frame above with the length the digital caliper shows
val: 1.3815 in
